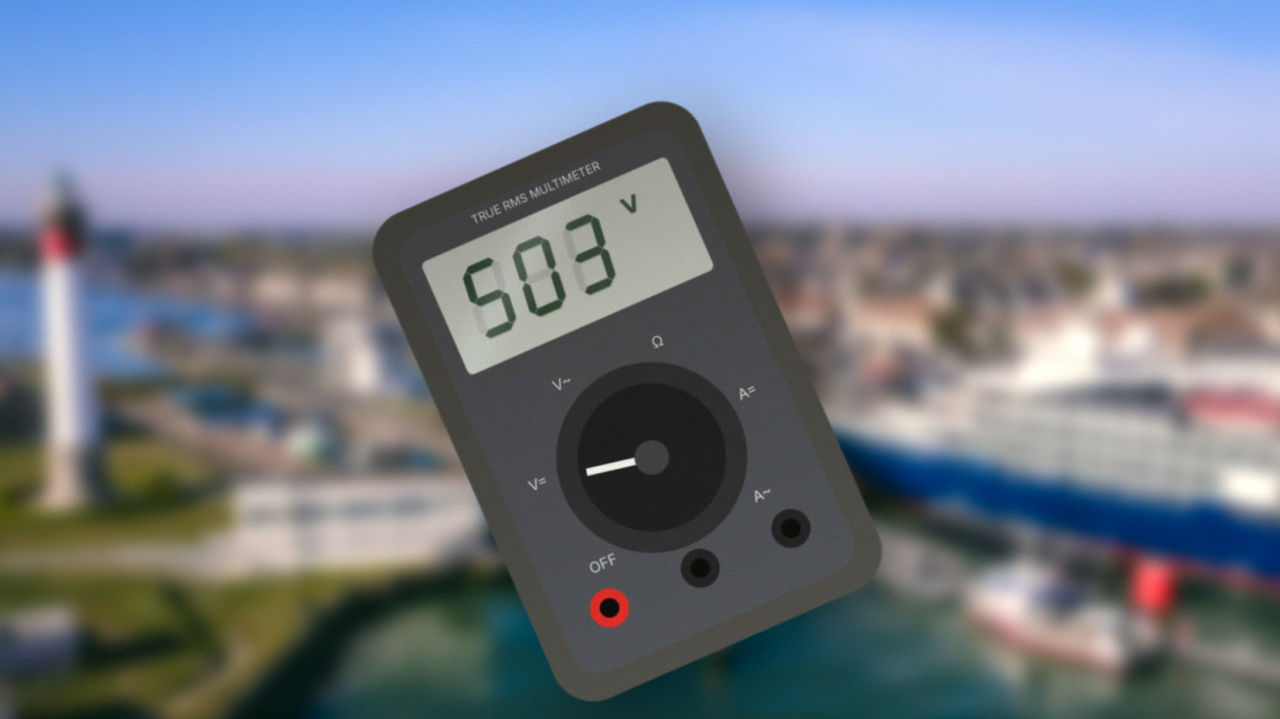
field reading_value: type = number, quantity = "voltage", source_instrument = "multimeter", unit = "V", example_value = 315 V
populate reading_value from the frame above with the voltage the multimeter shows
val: 503 V
